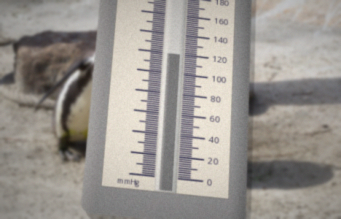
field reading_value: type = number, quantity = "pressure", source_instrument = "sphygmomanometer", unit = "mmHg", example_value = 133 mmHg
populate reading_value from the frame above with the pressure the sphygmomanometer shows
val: 120 mmHg
